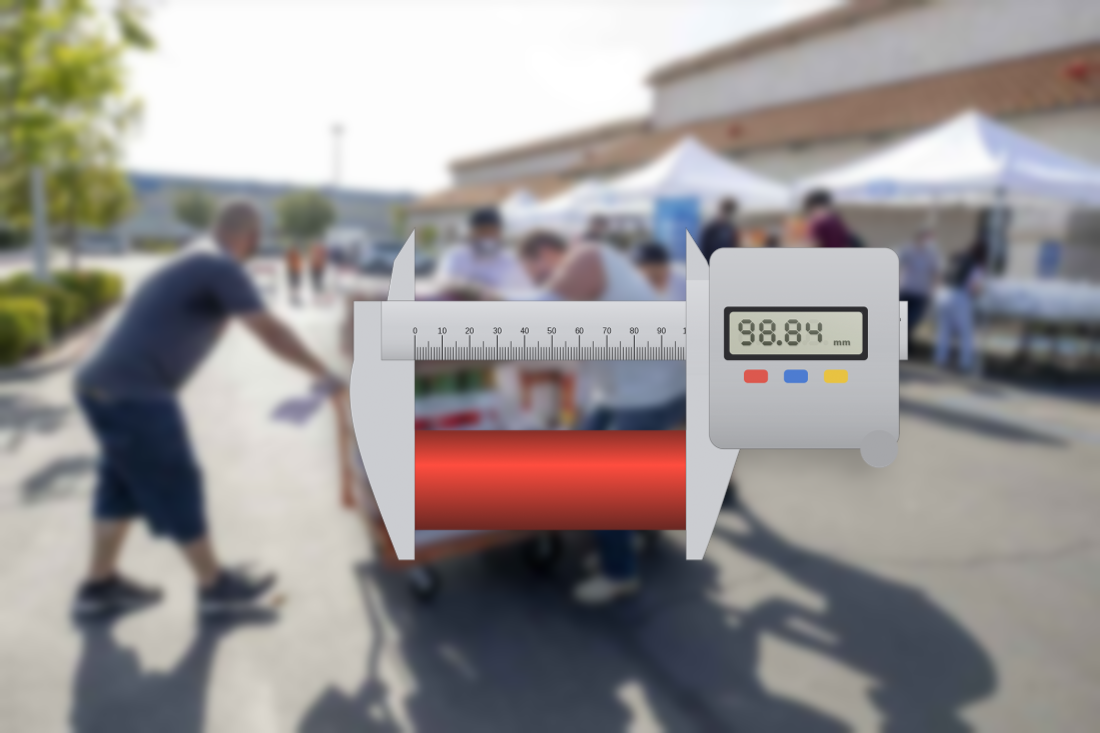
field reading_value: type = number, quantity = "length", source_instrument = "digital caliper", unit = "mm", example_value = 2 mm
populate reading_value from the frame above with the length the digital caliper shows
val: 98.84 mm
